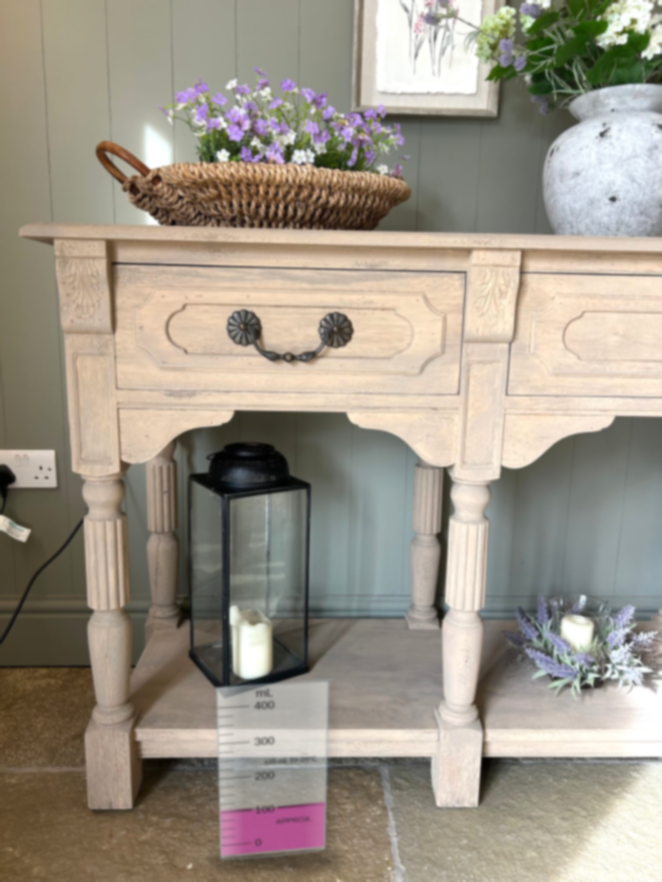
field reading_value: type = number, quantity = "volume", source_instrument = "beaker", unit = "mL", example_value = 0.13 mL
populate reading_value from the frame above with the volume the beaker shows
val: 100 mL
